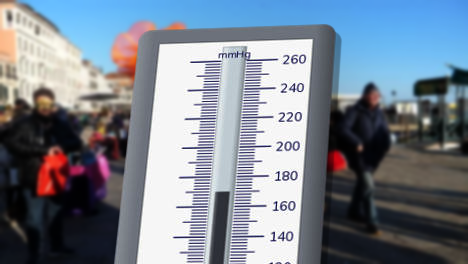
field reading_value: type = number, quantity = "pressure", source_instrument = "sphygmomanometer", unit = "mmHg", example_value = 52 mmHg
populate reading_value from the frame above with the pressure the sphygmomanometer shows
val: 170 mmHg
